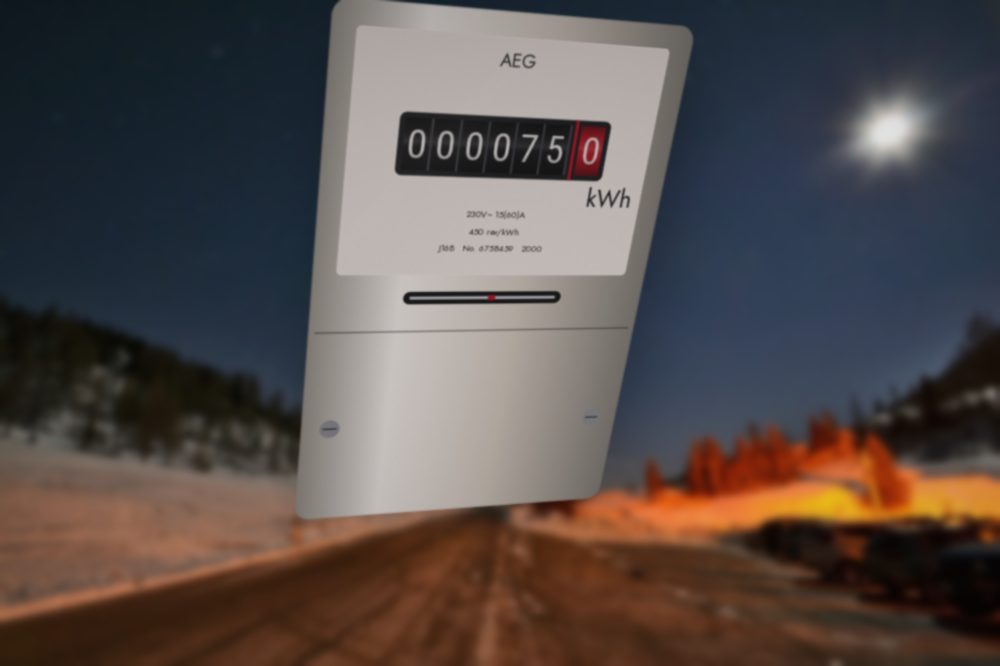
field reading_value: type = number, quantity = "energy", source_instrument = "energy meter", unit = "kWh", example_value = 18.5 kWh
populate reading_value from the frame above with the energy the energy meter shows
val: 75.0 kWh
